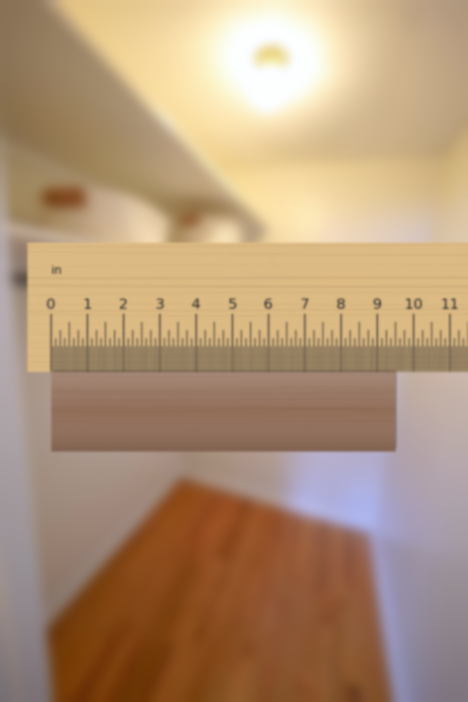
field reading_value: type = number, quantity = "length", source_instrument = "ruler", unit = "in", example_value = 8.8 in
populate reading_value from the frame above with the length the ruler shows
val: 9.5 in
